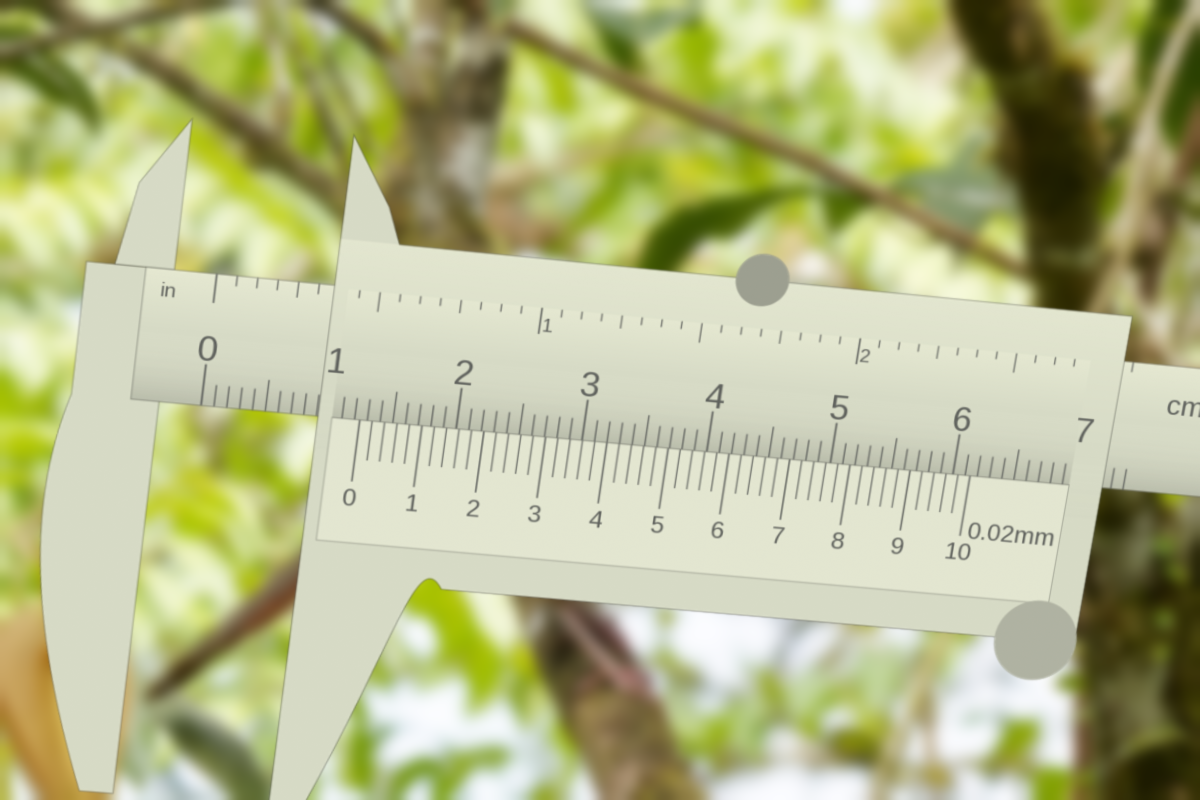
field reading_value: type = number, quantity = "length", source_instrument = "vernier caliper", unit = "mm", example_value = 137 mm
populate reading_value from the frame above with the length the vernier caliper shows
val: 12.4 mm
